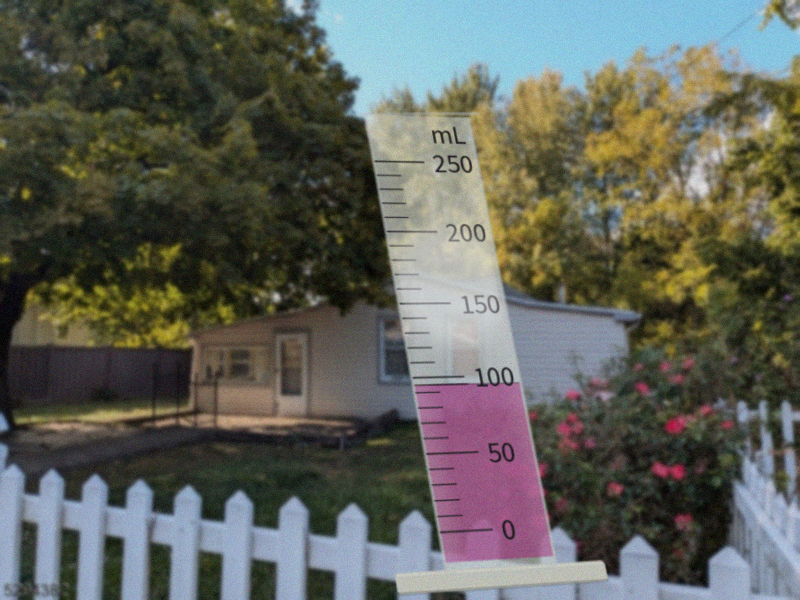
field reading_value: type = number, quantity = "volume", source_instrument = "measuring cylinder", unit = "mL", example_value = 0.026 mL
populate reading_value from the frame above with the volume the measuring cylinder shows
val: 95 mL
